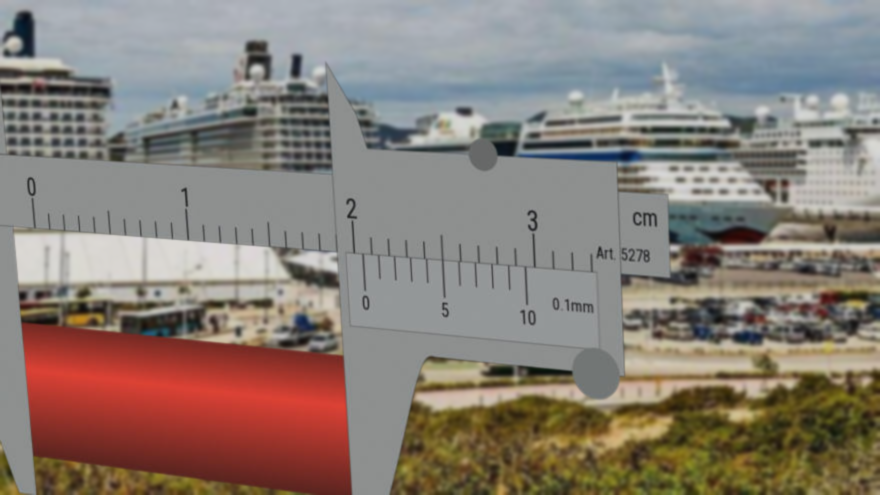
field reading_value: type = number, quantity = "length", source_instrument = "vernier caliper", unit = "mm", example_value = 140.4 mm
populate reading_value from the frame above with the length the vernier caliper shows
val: 20.5 mm
